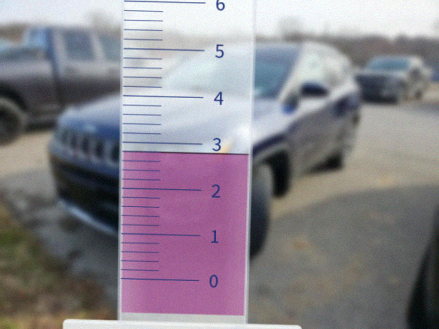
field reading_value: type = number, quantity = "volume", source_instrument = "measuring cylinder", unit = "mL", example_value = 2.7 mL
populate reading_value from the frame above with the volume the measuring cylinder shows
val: 2.8 mL
